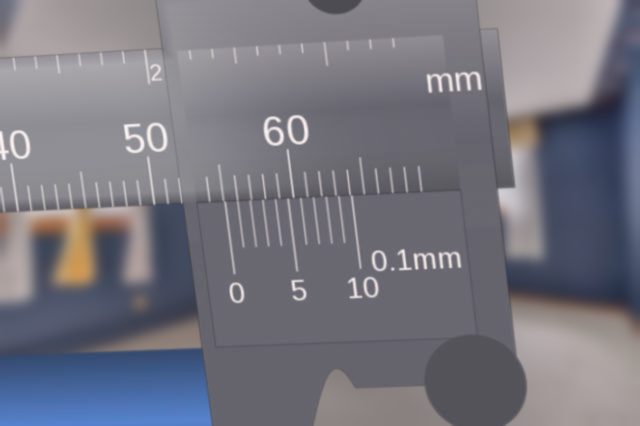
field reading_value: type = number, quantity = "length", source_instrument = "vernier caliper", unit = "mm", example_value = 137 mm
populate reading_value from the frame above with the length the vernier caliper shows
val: 55.1 mm
